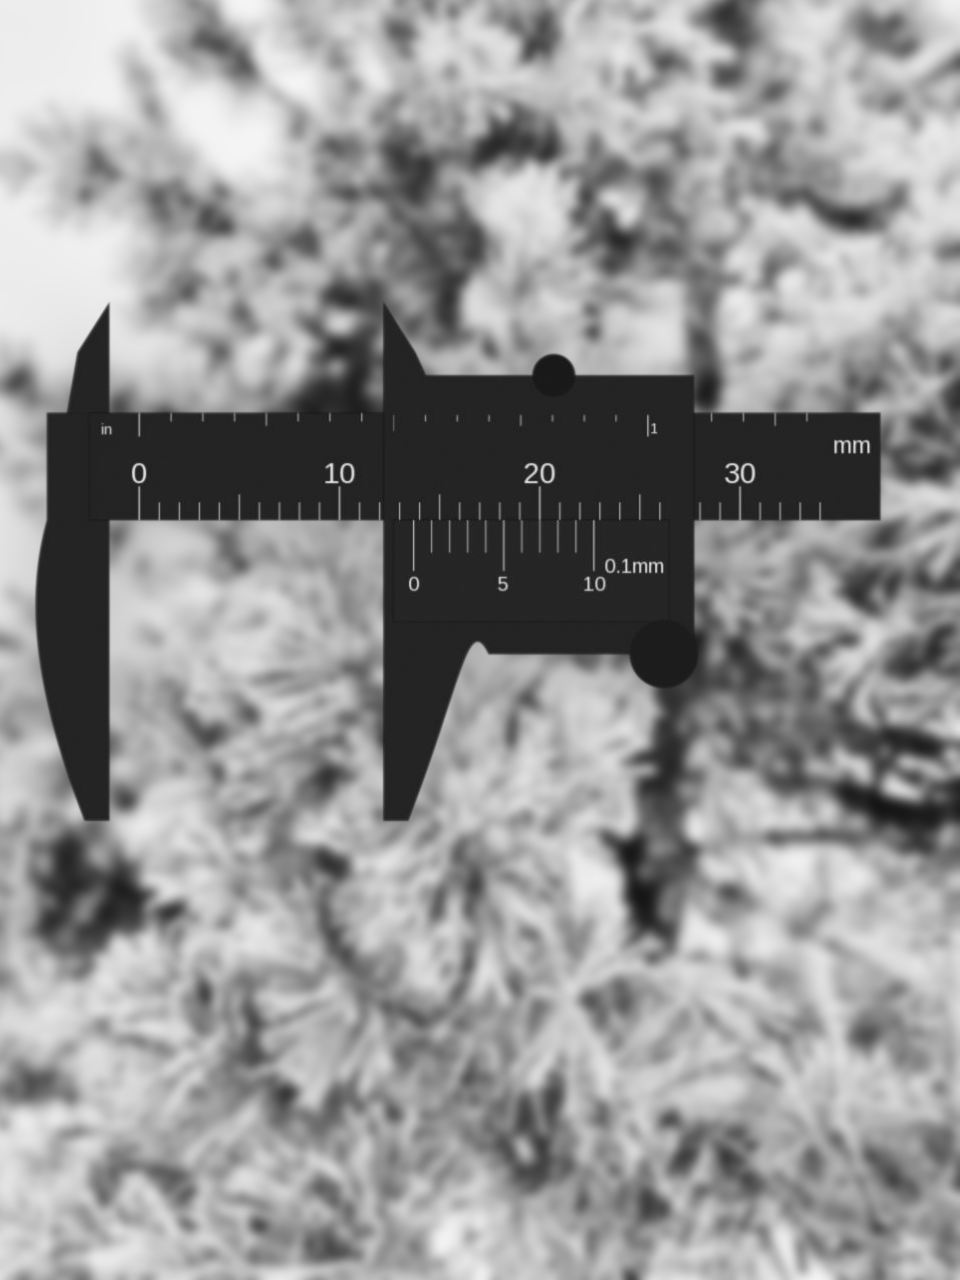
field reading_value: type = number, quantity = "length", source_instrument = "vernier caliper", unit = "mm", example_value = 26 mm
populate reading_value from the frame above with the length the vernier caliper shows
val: 13.7 mm
